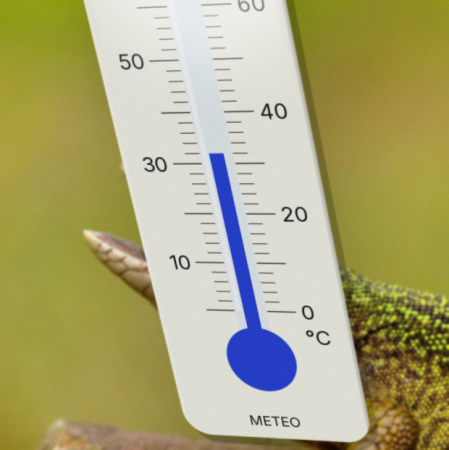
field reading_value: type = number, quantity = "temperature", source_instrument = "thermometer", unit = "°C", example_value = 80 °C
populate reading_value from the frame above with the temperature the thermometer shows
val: 32 °C
